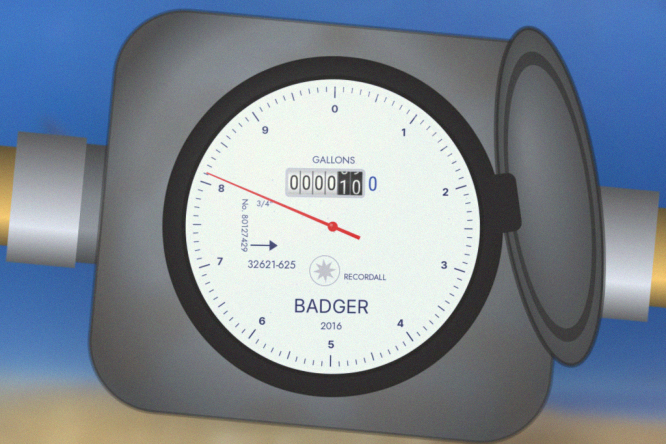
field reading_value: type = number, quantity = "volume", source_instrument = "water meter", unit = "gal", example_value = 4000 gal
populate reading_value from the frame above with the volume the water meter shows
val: 98.1 gal
